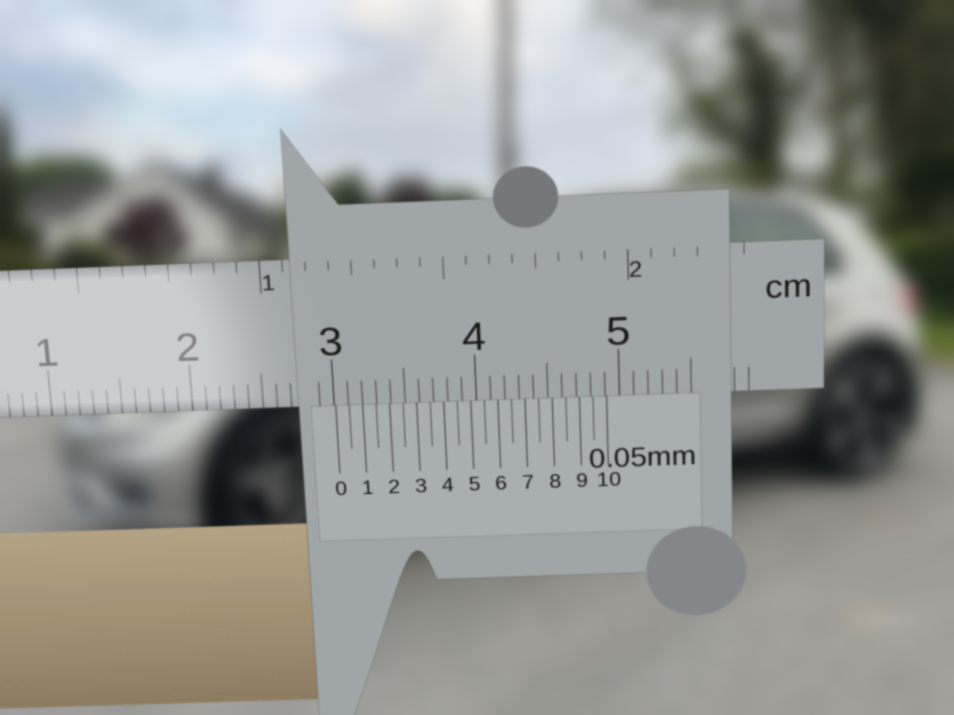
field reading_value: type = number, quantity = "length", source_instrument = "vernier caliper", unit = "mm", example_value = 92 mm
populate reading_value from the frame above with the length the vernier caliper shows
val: 30.1 mm
